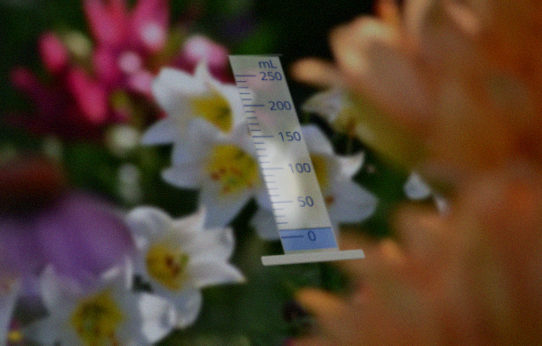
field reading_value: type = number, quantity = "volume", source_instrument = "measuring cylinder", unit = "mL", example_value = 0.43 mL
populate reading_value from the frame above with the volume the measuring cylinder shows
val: 10 mL
